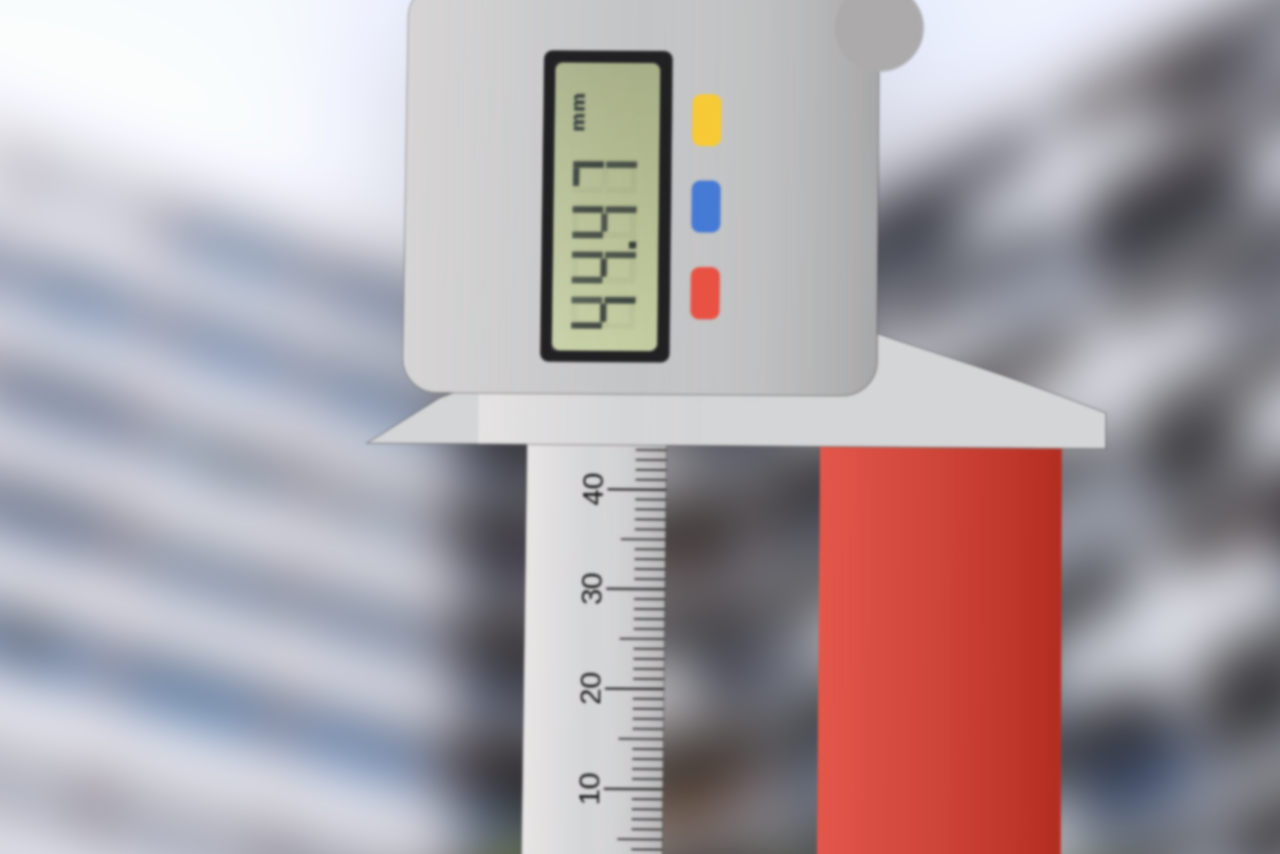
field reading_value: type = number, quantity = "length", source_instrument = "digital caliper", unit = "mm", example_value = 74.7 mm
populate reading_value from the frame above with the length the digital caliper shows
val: 44.47 mm
